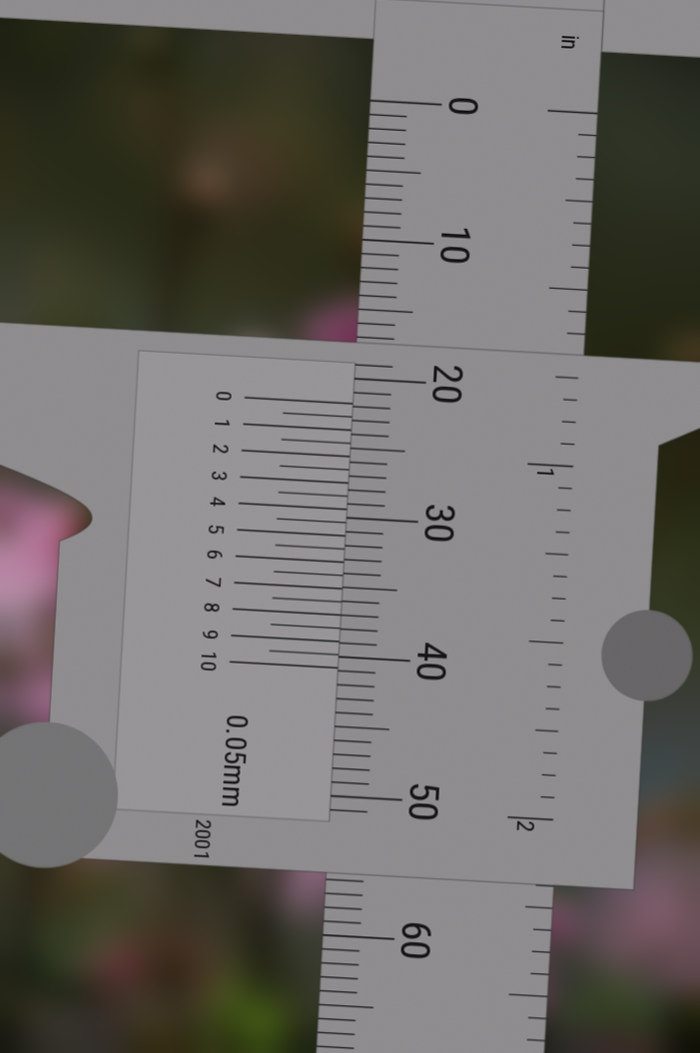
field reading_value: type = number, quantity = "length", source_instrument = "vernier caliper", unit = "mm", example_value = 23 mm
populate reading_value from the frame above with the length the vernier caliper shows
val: 21.8 mm
